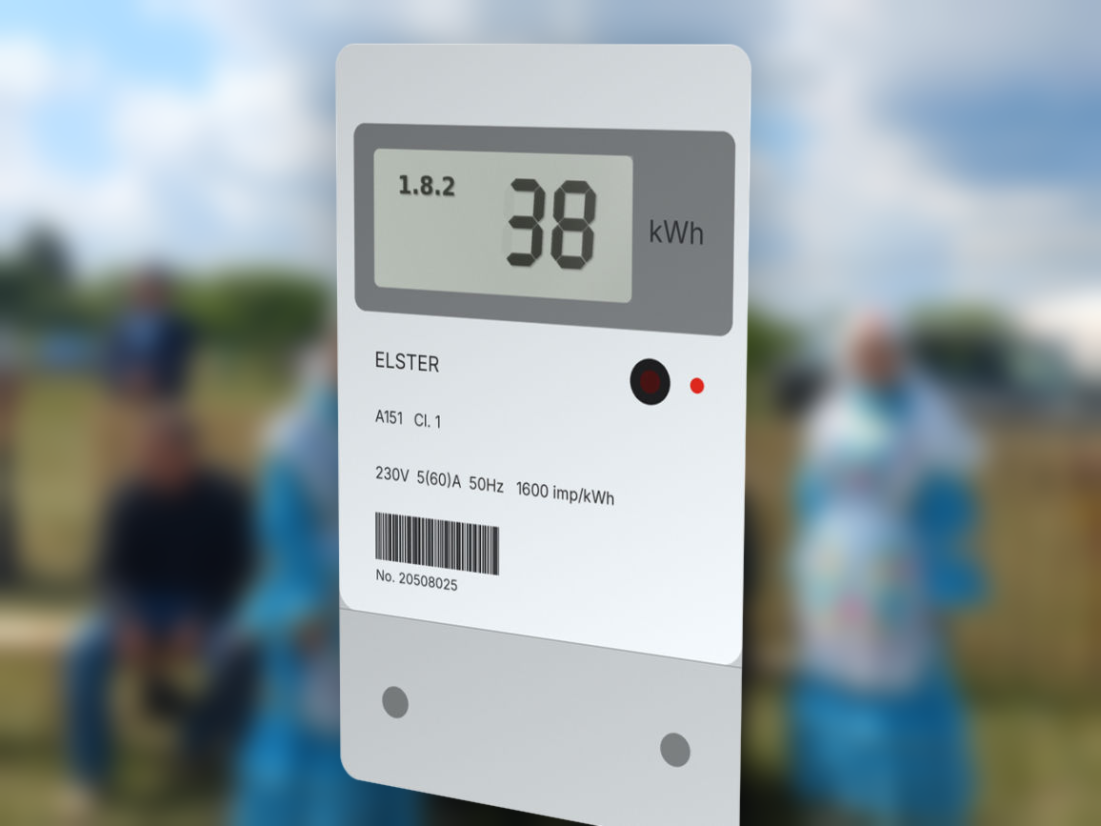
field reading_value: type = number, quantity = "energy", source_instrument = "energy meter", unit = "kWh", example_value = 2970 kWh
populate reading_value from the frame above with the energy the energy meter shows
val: 38 kWh
